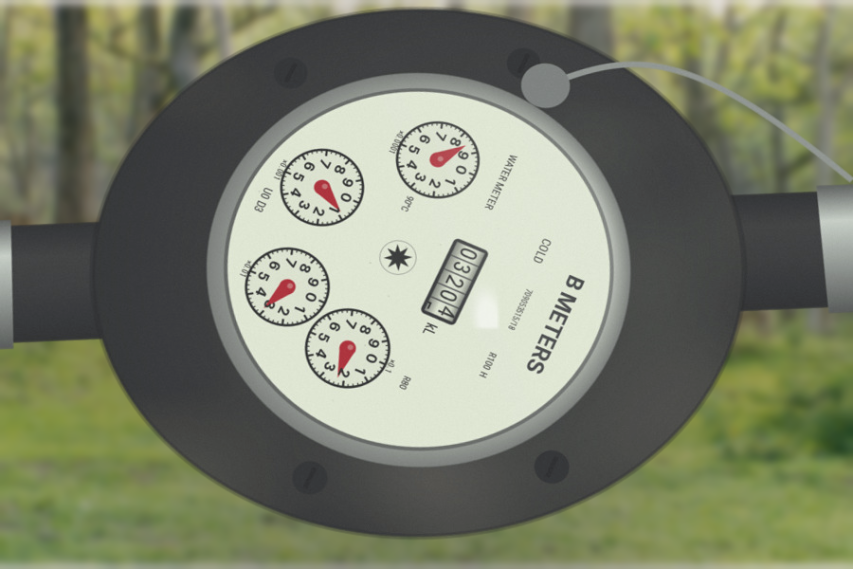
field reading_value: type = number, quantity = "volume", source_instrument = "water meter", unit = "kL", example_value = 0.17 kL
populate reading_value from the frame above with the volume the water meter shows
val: 3204.2308 kL
